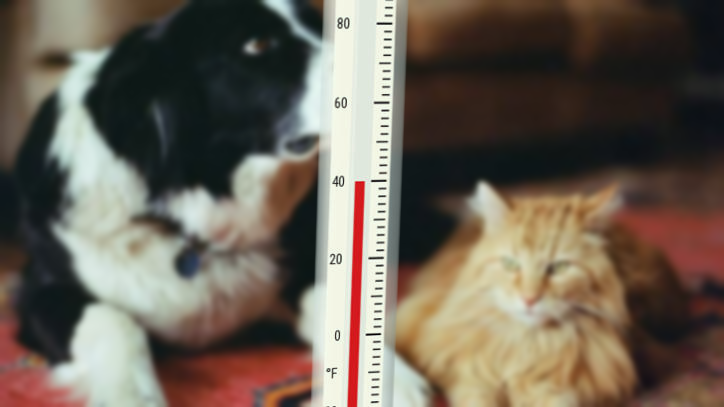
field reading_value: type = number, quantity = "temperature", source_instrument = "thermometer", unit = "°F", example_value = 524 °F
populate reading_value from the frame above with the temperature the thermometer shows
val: 40 °F
